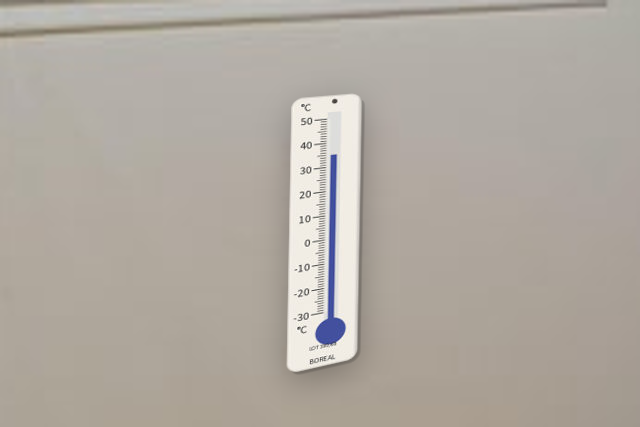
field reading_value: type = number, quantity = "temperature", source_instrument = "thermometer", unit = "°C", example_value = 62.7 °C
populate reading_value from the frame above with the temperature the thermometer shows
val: 35 °C
